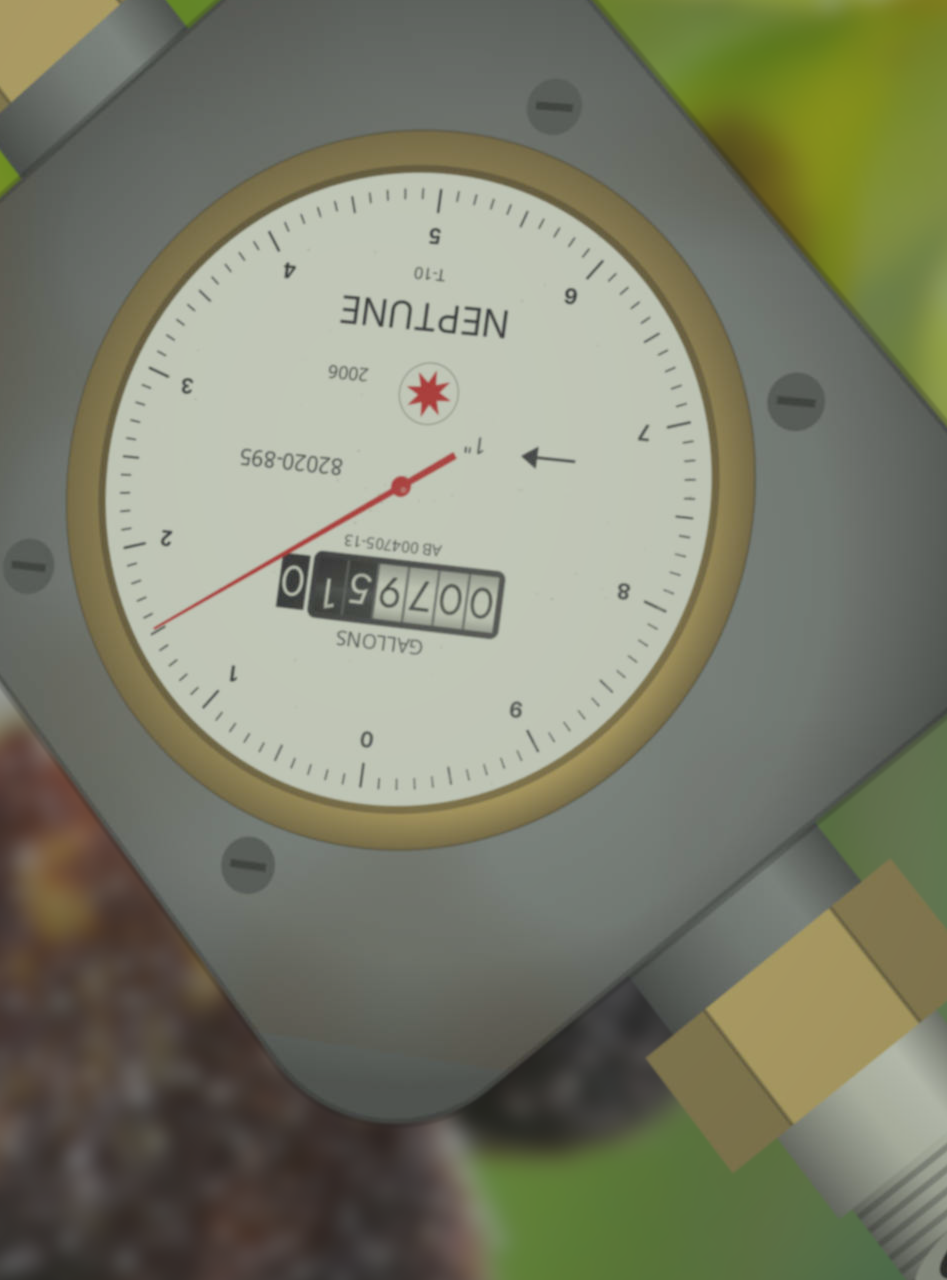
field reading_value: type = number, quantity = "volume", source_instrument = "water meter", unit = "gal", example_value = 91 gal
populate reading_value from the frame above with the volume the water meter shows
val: 79511.5 gal
